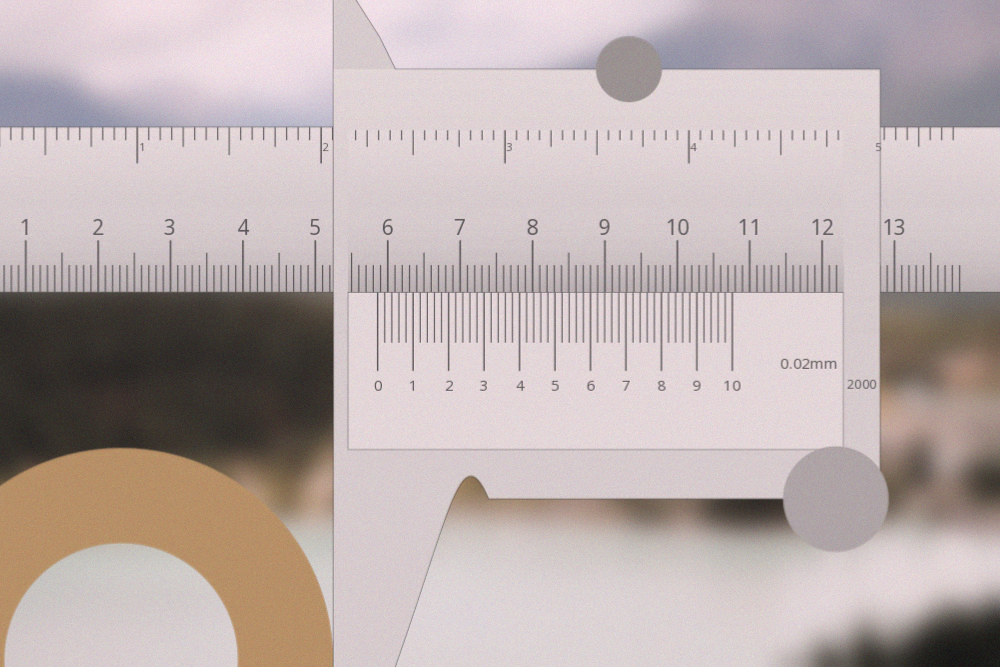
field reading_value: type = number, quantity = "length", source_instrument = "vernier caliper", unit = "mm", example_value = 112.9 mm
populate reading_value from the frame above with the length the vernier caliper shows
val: 58.6 mm
